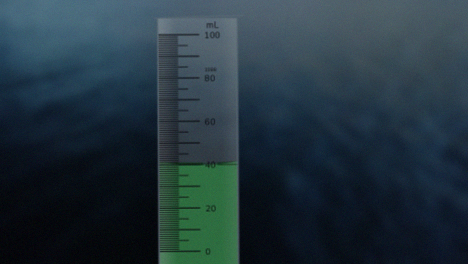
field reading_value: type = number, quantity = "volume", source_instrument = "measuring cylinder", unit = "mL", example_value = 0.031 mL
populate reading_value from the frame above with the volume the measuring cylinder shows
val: 40 mL
